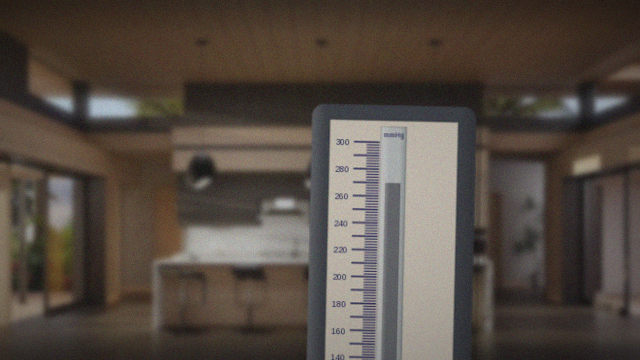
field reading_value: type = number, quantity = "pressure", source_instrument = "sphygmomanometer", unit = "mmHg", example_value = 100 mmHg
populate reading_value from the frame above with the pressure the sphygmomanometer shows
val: 270 mmHg
